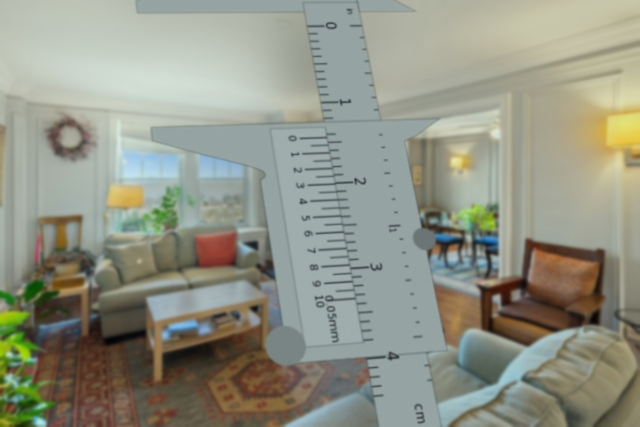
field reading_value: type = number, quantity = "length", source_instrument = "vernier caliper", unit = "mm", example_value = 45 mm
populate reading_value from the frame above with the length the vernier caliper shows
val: 14.4 mm
